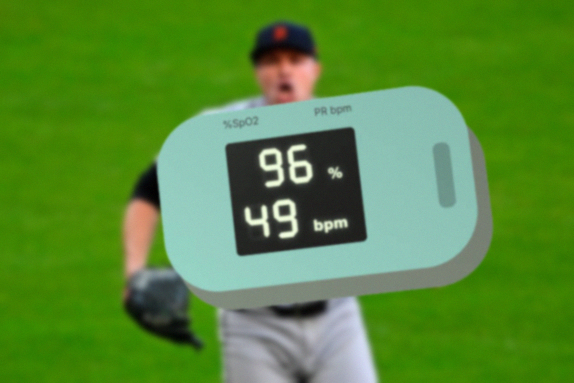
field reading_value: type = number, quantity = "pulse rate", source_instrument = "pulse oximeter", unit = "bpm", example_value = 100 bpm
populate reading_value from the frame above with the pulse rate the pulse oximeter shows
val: 49 bpm
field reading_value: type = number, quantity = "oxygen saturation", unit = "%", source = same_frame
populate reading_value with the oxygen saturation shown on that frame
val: 96 %
